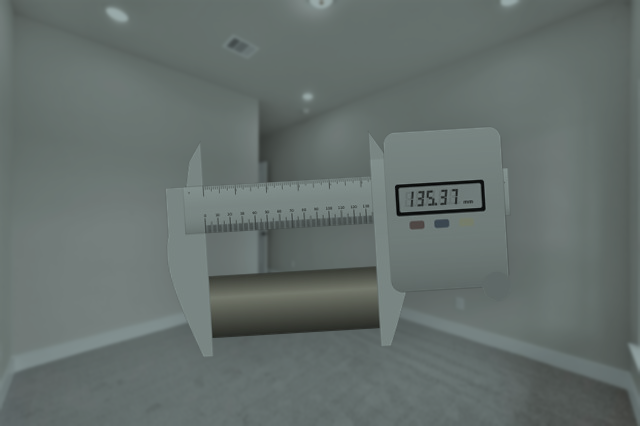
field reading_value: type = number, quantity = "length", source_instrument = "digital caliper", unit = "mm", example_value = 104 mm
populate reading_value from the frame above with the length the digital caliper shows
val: 135.37 mm
